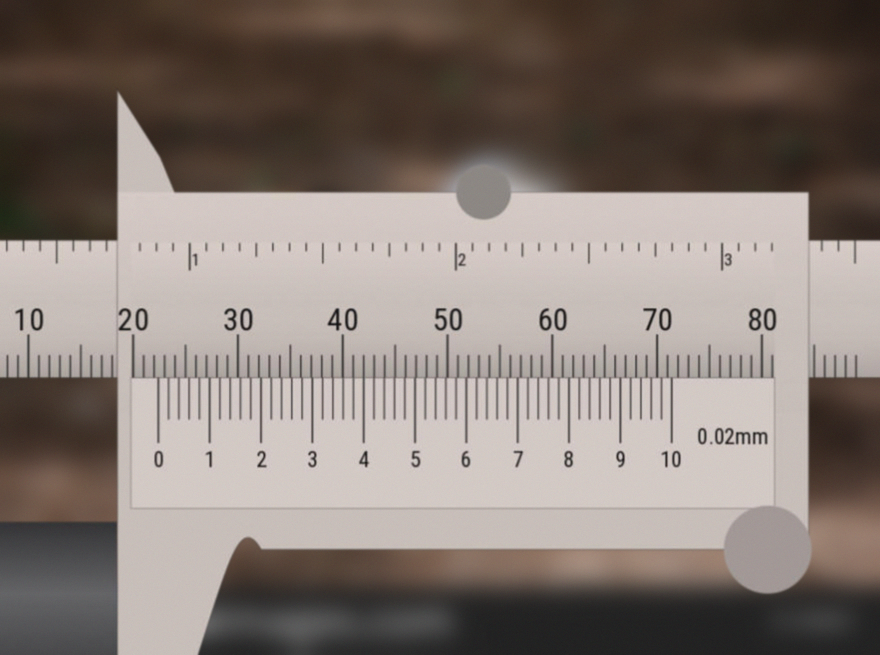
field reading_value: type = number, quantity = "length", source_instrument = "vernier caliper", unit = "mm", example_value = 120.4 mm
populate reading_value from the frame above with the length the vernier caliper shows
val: 22.4 mm
